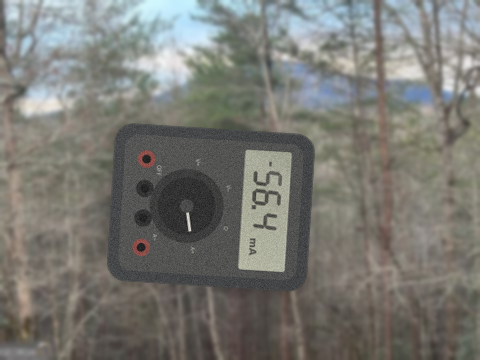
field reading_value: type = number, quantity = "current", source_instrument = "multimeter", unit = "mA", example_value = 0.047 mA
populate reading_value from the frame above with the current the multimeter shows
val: -56.4 mA
